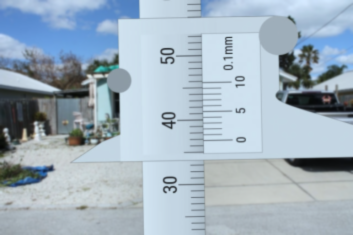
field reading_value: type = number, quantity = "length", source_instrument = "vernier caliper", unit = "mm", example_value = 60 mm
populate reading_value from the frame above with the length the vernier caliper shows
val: 36.8 mm
